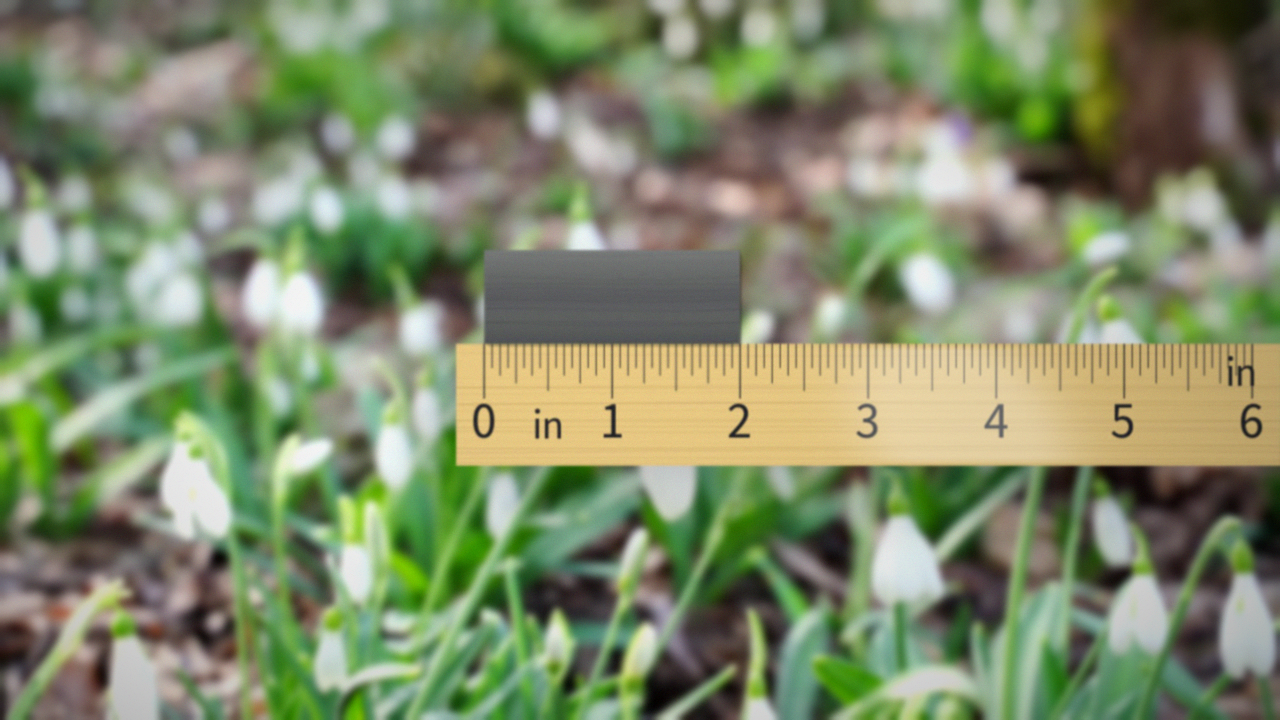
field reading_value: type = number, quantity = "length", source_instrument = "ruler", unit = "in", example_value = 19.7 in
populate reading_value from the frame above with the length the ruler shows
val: 2 in
